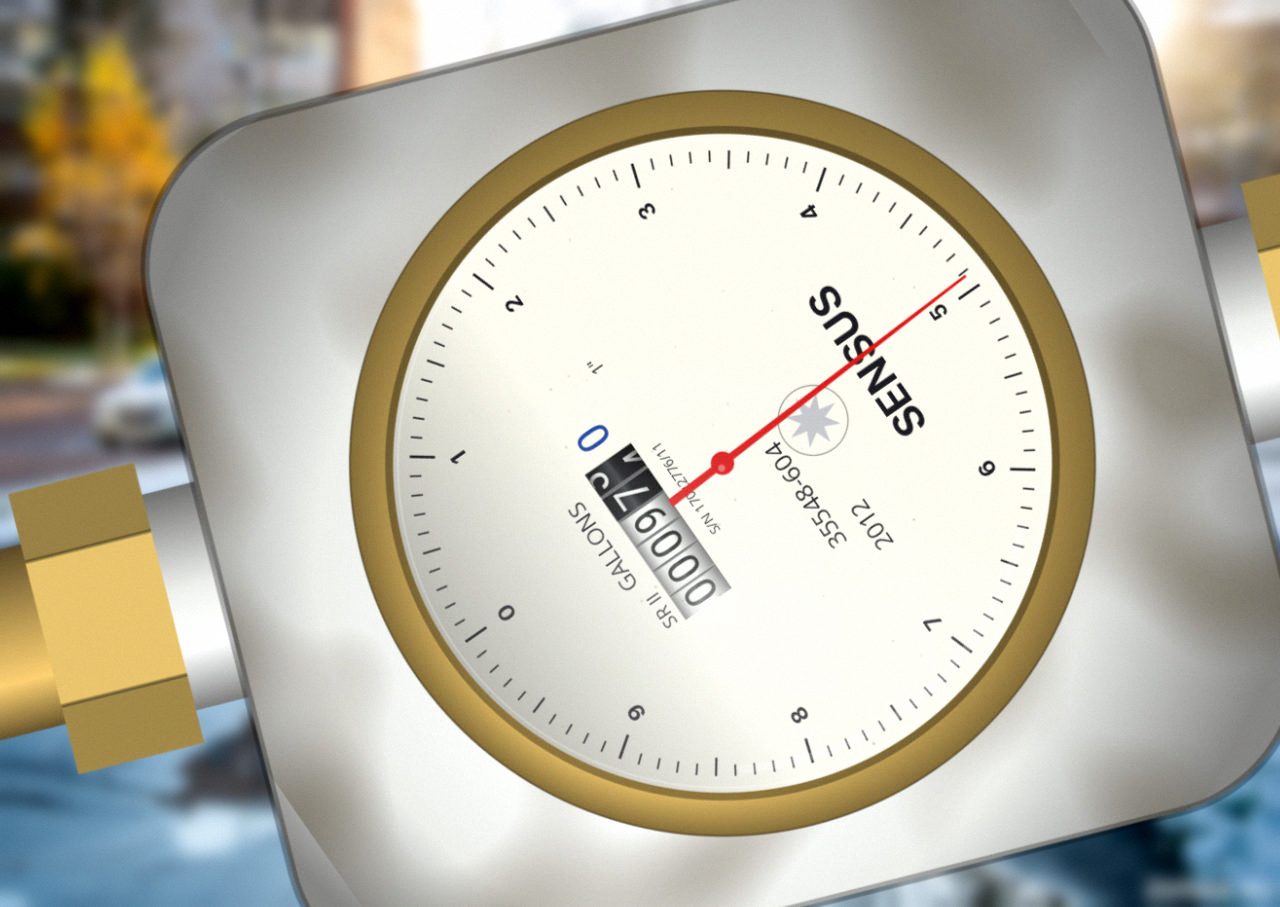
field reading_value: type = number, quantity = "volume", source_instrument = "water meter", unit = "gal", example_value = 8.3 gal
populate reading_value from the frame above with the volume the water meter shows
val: 9734.9 gal
